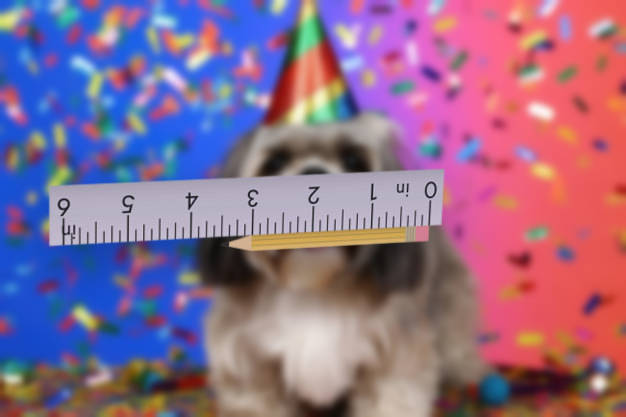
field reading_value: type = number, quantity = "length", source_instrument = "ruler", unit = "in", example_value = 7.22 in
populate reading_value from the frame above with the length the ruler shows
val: 3.5 in
